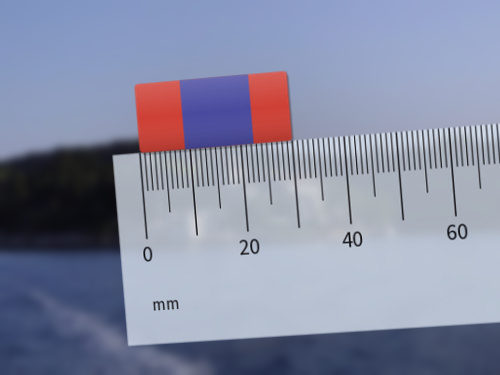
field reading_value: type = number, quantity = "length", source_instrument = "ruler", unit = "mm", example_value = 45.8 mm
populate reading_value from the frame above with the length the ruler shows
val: 30 mm
